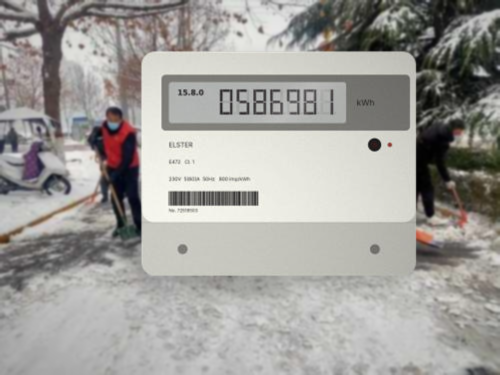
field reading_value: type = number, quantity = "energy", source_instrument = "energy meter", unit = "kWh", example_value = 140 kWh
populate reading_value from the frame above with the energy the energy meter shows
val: 586981 kWh
